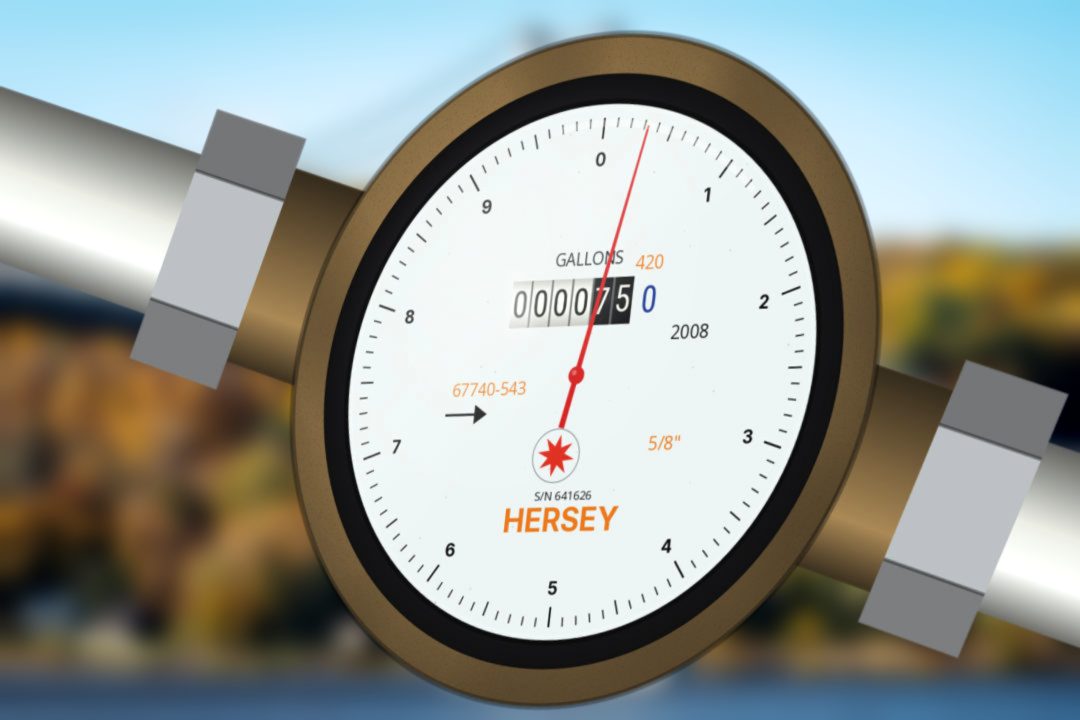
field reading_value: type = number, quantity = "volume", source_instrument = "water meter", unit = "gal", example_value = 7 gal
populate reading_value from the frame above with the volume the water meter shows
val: 750.3 gal
